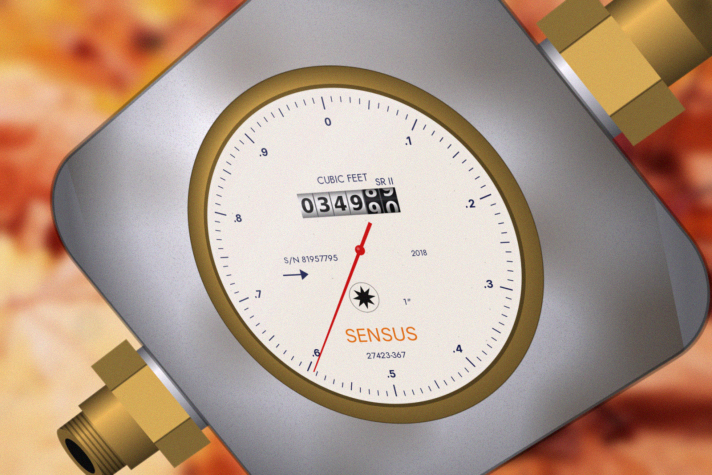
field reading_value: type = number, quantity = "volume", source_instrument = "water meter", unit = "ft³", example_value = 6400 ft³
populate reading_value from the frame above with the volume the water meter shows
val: 34989.59 ft³
